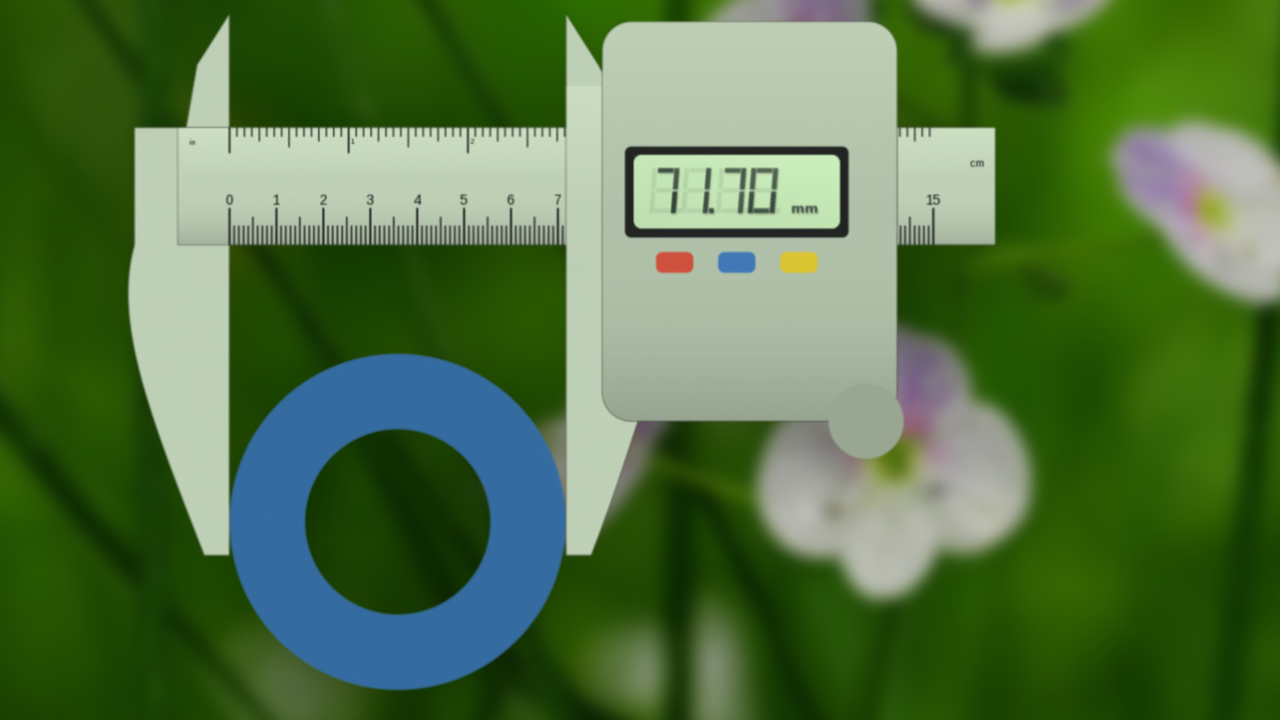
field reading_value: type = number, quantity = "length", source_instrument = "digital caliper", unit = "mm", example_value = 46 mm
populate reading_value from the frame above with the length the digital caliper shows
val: 71.70 mm
